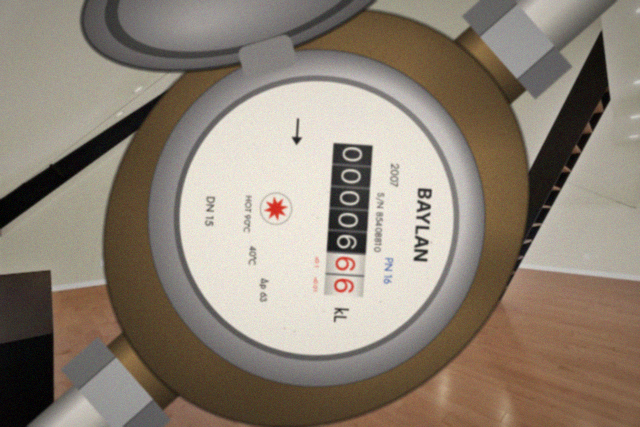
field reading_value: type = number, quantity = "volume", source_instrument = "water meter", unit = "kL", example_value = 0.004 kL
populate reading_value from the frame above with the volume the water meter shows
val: 6.66 kL
